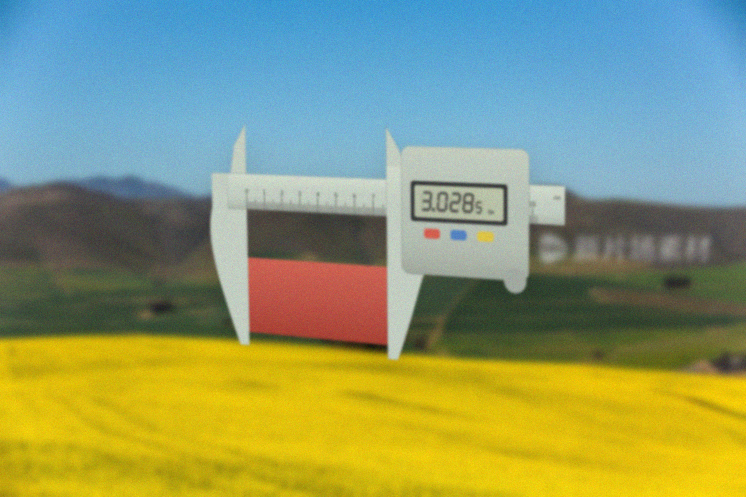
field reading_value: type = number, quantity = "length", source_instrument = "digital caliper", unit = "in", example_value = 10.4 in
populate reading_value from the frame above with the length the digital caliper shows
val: 3.0285 in
